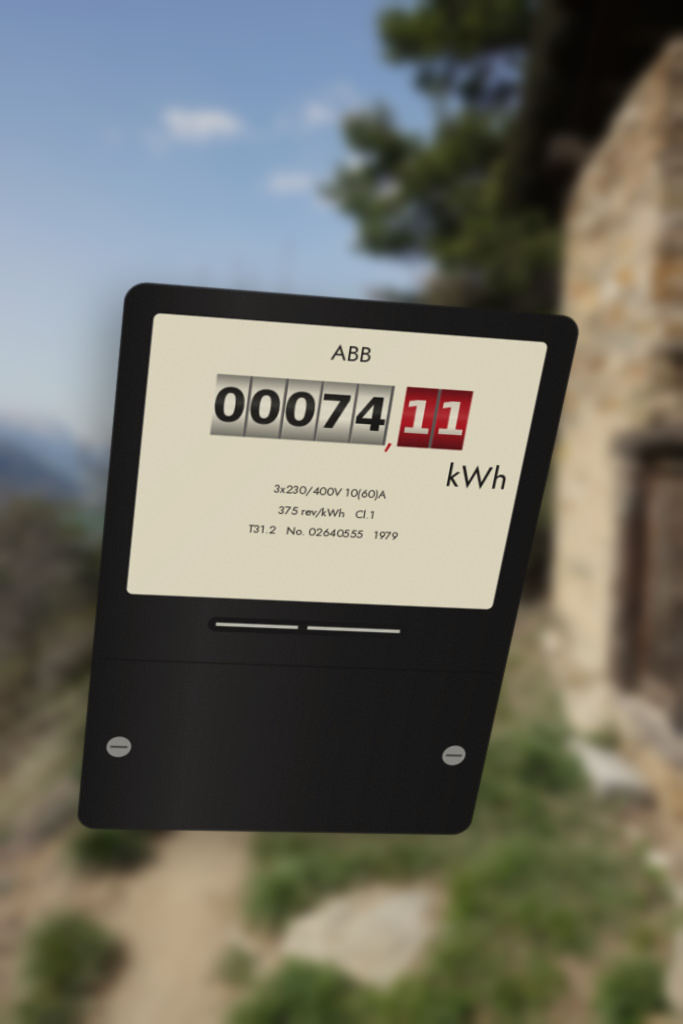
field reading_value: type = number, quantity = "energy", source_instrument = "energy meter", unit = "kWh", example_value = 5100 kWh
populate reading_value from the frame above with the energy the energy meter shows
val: 74.11 kWh
